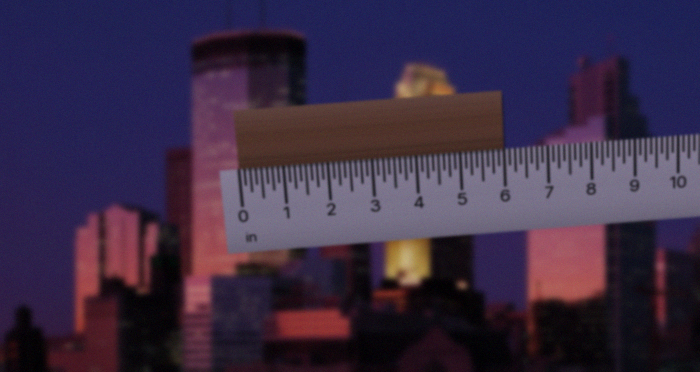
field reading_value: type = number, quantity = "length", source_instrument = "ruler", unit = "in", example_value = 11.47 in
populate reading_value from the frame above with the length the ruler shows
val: 6 in
